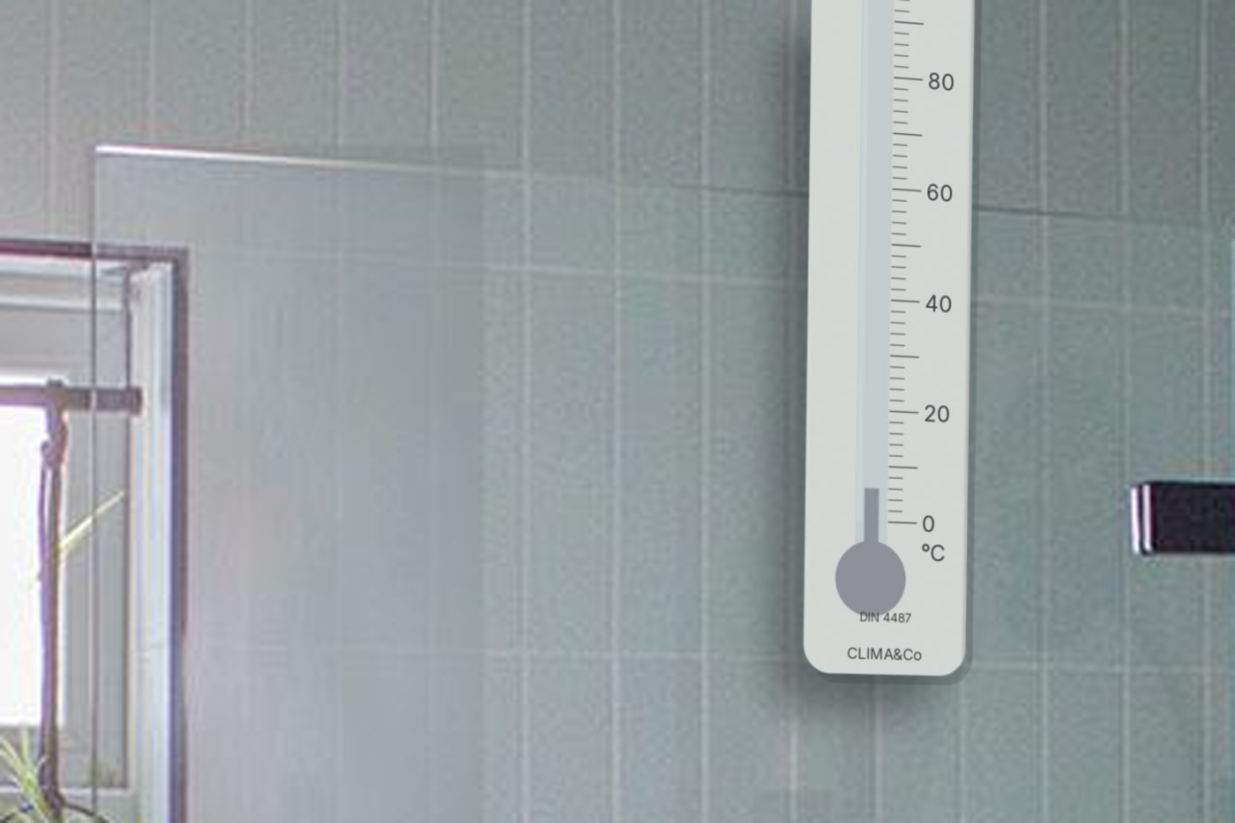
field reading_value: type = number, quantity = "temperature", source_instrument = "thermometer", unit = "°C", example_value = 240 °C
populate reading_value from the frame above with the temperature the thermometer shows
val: 6 °C
